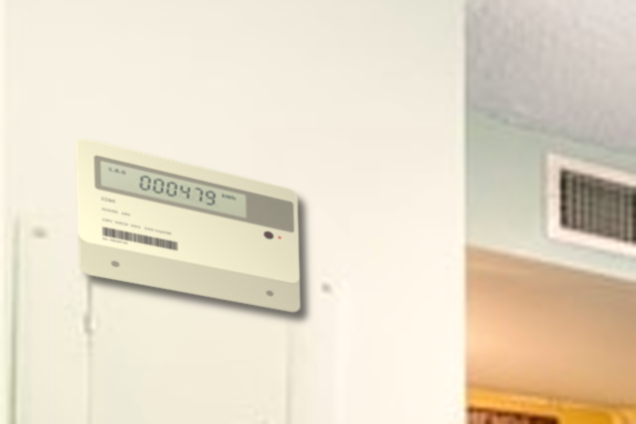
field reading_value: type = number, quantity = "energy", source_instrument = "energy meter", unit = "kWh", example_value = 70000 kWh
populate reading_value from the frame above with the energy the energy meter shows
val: 479 kWh
